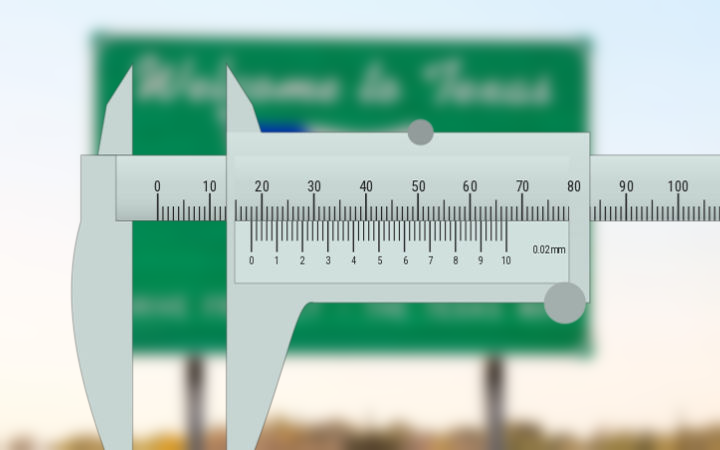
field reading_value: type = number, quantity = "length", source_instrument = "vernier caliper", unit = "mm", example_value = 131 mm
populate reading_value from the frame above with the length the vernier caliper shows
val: 18.0 mm
